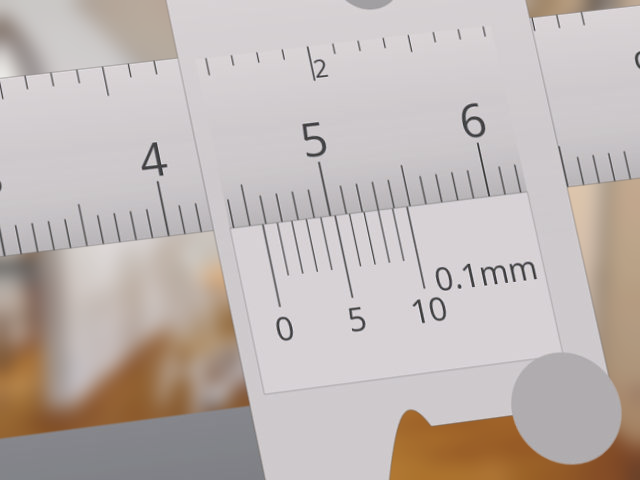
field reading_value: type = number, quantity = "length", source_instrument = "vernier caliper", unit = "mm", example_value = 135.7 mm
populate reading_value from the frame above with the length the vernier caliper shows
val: 45.8 mm
